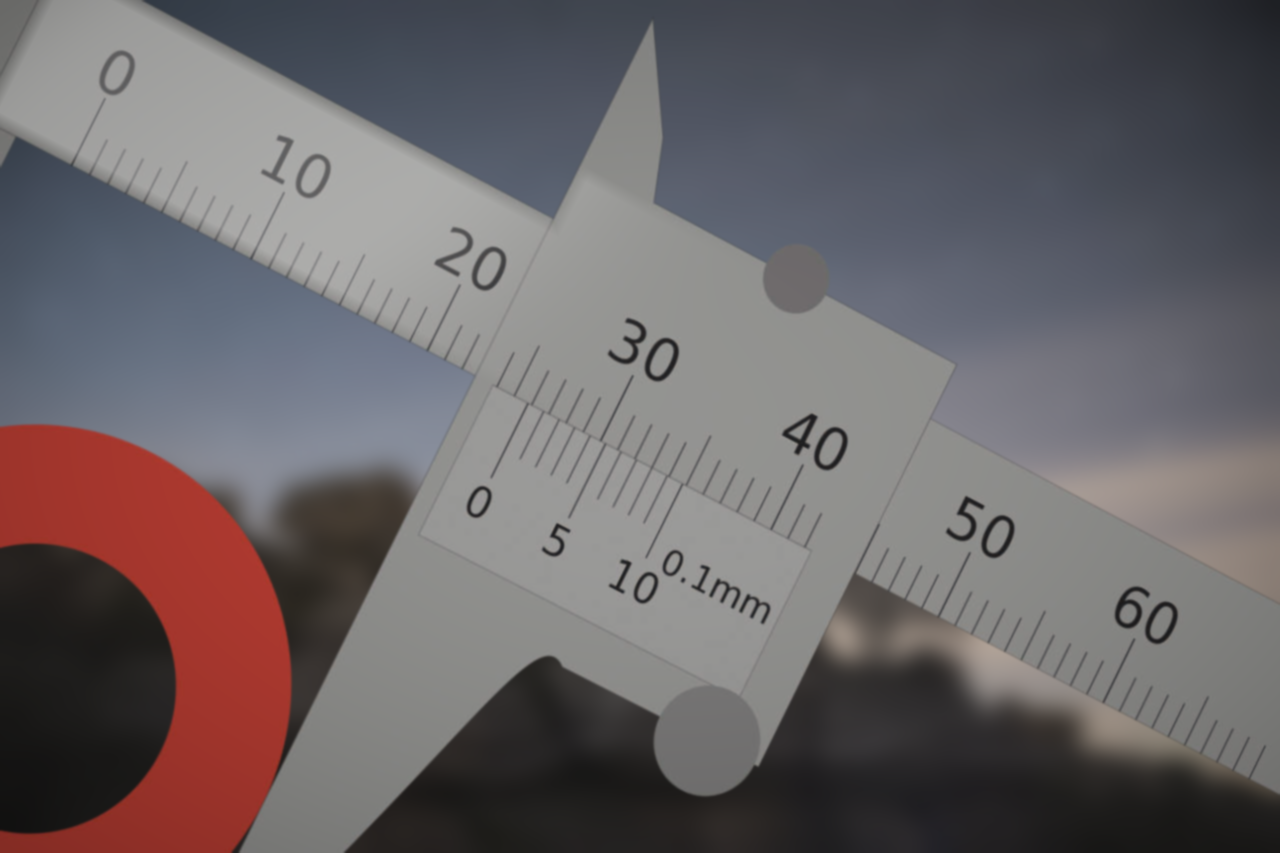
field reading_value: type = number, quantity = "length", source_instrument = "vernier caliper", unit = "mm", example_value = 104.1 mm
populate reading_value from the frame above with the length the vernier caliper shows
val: 25.8 mm
